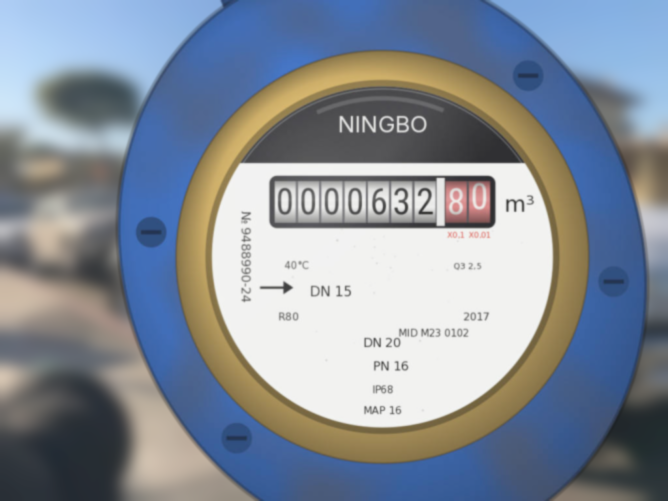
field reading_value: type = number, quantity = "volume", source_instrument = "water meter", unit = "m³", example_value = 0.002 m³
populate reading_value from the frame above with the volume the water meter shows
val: 632.80 m³
